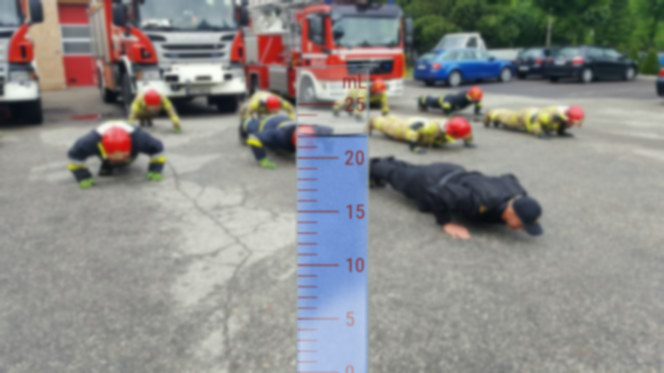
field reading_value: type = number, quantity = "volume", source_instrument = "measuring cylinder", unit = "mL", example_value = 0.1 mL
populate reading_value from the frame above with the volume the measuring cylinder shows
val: 22 mL
